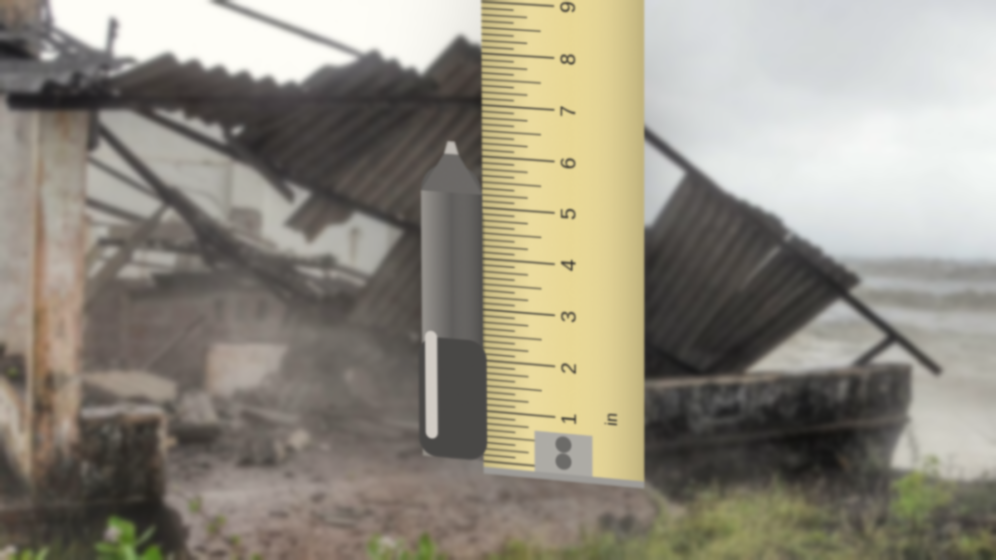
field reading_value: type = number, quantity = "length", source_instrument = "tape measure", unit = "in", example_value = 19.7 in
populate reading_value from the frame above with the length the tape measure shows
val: 6.25 in
